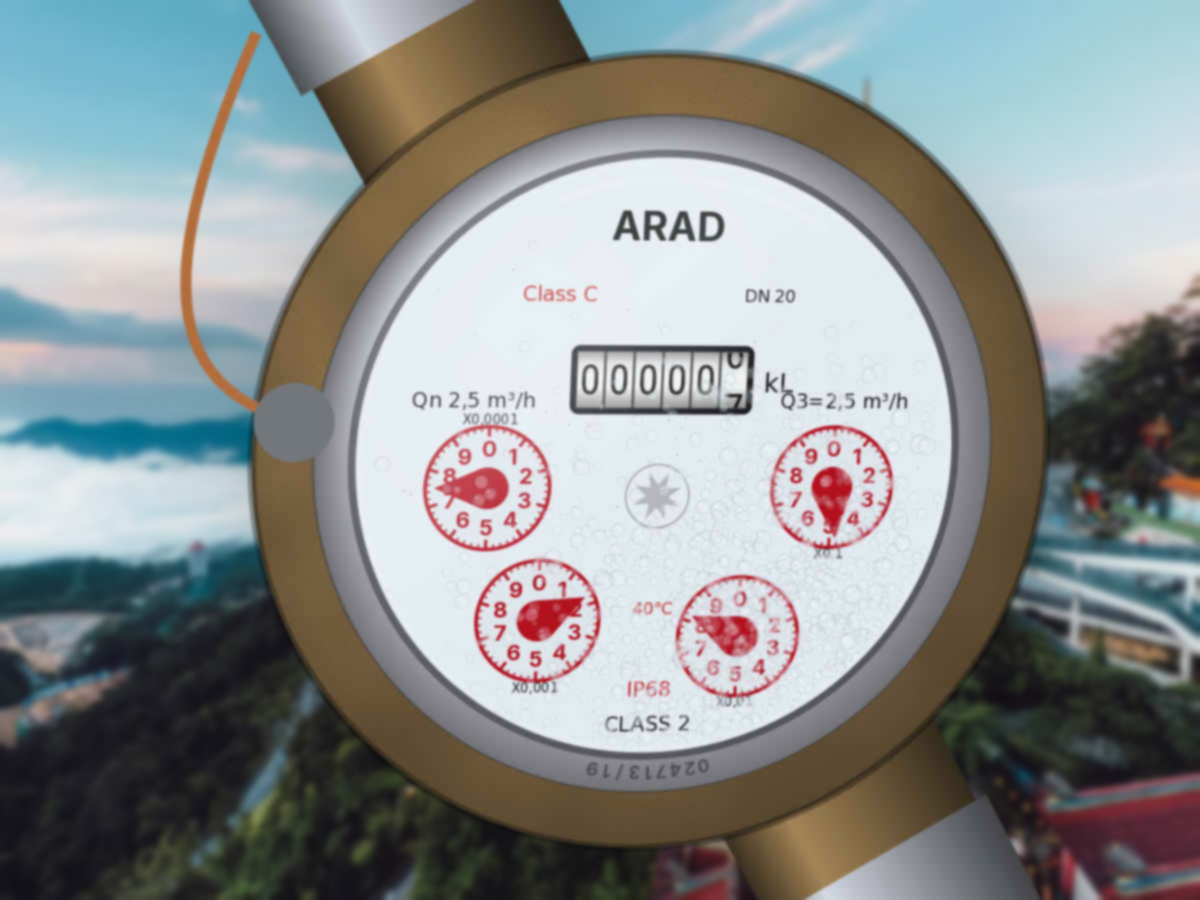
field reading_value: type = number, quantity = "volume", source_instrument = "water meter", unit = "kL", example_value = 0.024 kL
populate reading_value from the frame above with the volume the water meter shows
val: 6.4817 kL
